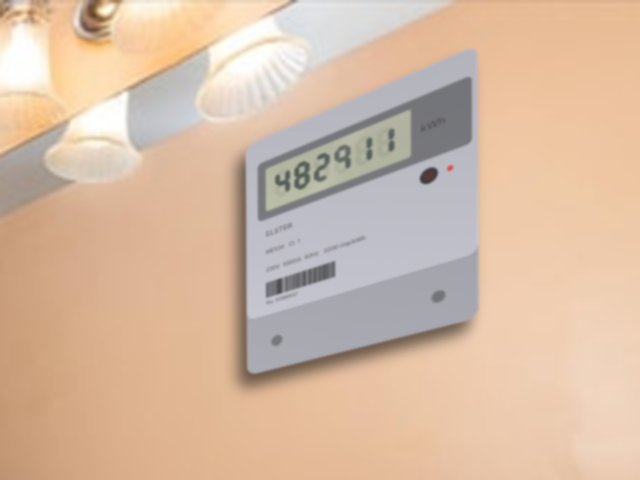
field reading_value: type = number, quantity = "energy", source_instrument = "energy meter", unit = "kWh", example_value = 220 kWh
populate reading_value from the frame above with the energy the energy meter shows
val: 482911 kWh
